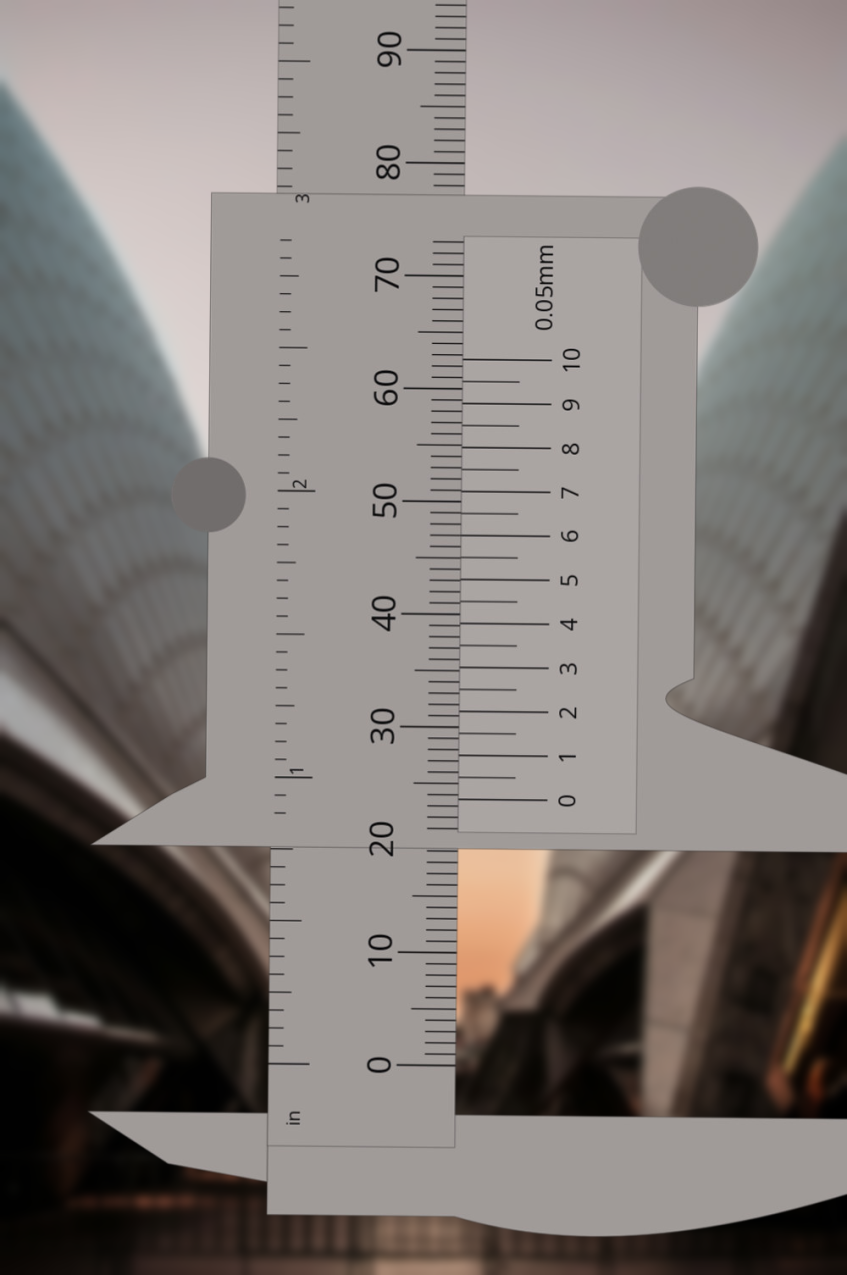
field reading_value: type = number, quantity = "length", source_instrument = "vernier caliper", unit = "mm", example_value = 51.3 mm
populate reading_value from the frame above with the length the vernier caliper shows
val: 23.6 mm
